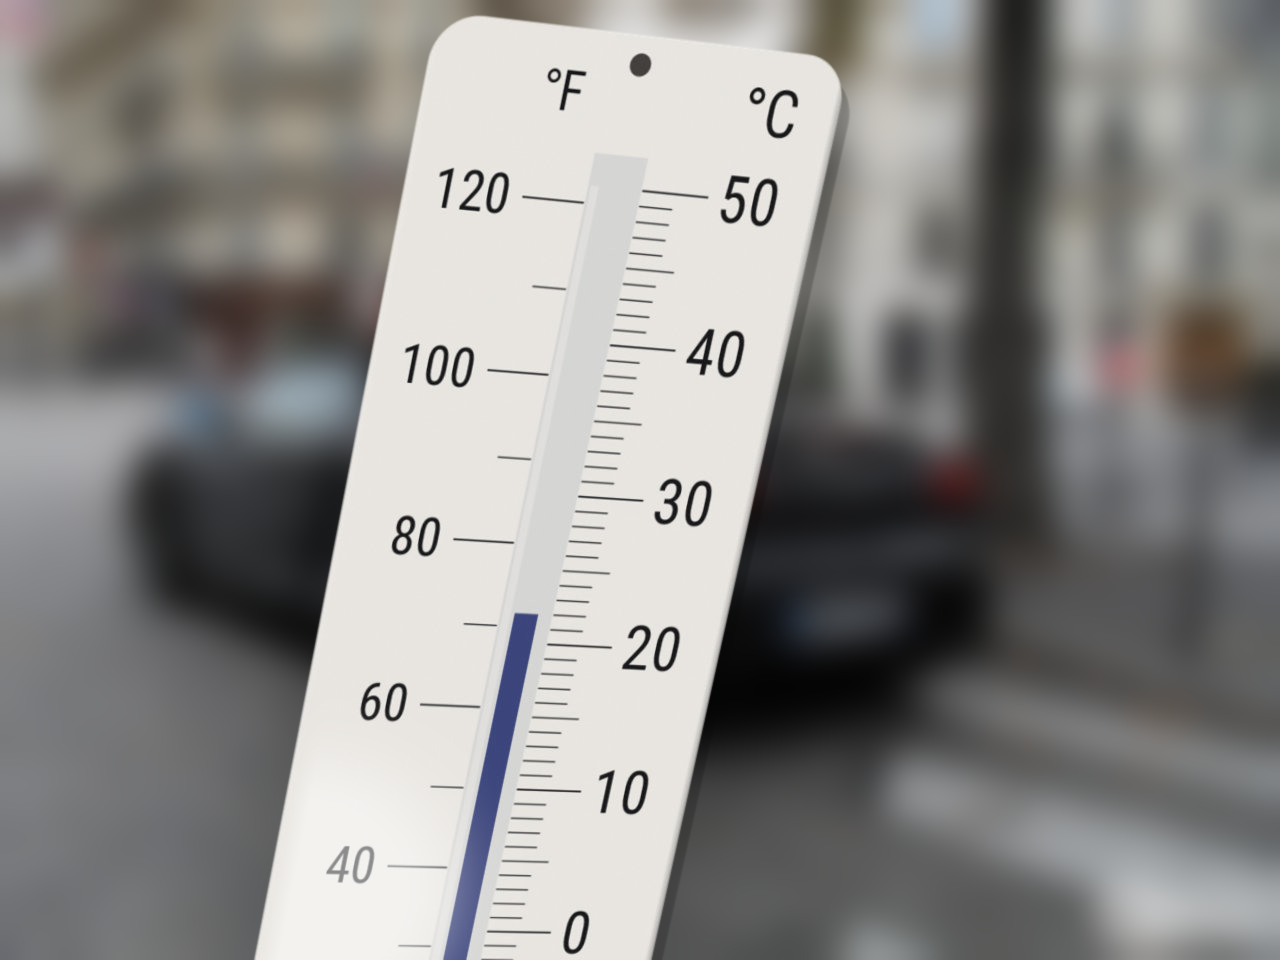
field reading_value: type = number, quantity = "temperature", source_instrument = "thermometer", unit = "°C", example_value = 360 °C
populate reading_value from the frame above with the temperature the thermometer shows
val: 22 °C
